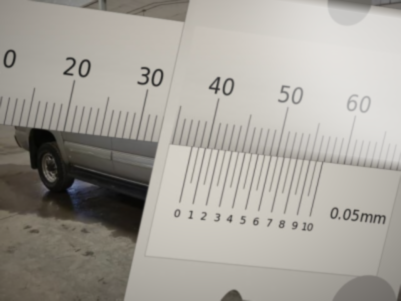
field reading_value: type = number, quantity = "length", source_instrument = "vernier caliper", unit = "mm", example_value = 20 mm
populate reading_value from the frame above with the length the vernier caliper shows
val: 37.8 mm
